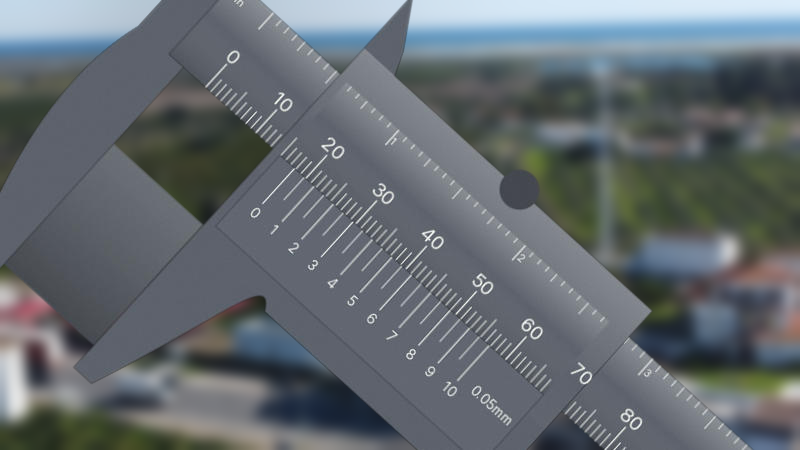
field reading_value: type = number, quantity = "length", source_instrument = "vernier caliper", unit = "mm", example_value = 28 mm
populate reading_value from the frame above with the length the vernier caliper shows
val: 17.8 mm
